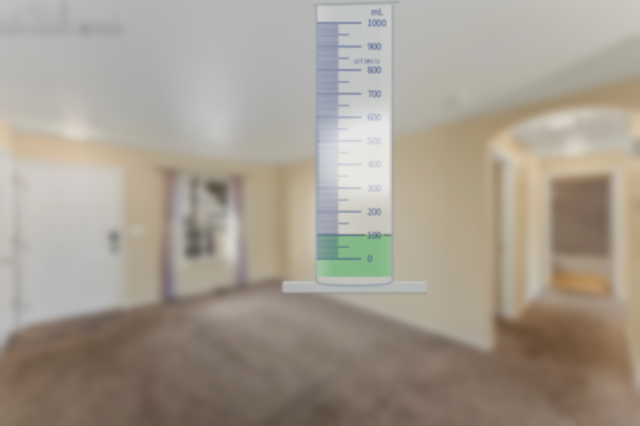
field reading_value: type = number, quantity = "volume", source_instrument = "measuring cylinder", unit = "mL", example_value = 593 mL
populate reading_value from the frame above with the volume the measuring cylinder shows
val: 100 mL
